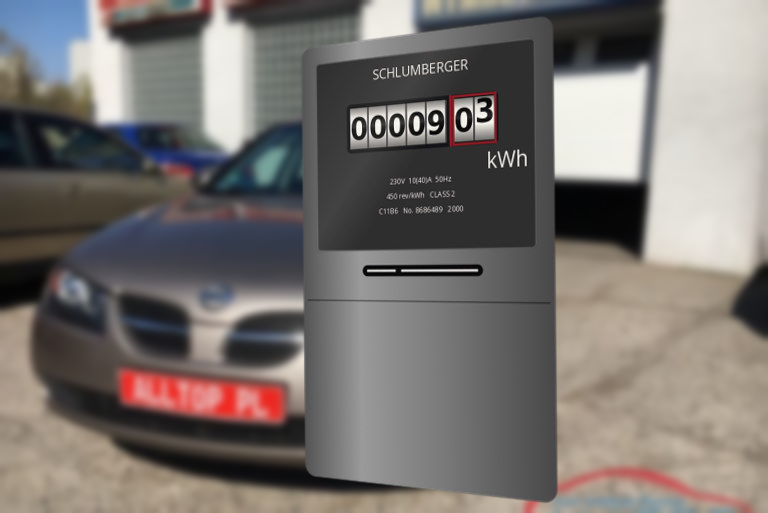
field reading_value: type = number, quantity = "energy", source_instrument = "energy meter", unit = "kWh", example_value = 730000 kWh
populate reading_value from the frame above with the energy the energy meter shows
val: 9.03 kWh
